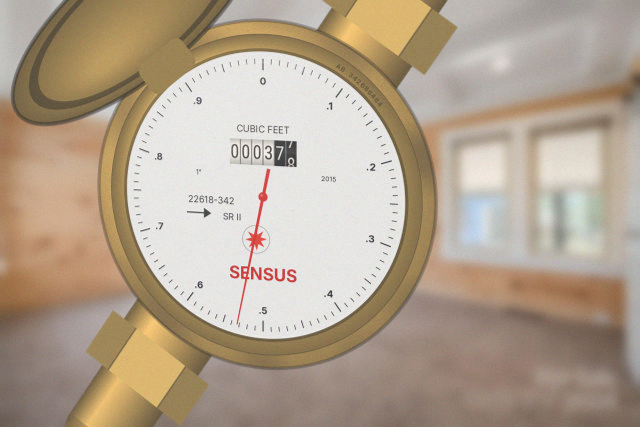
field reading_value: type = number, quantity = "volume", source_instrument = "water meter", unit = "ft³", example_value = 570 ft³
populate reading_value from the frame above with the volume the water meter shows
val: 377.53 ft³
